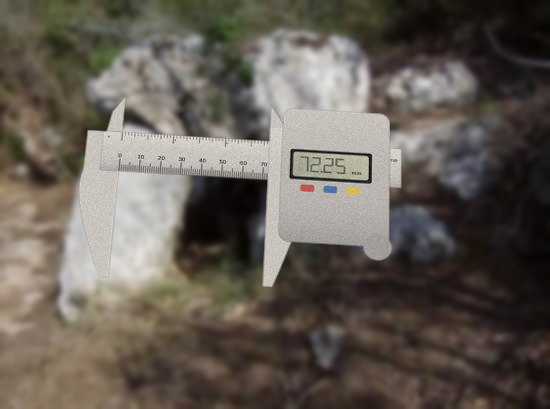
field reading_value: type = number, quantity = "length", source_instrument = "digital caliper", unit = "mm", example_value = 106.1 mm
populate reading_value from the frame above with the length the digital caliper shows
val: 72.25 mm
